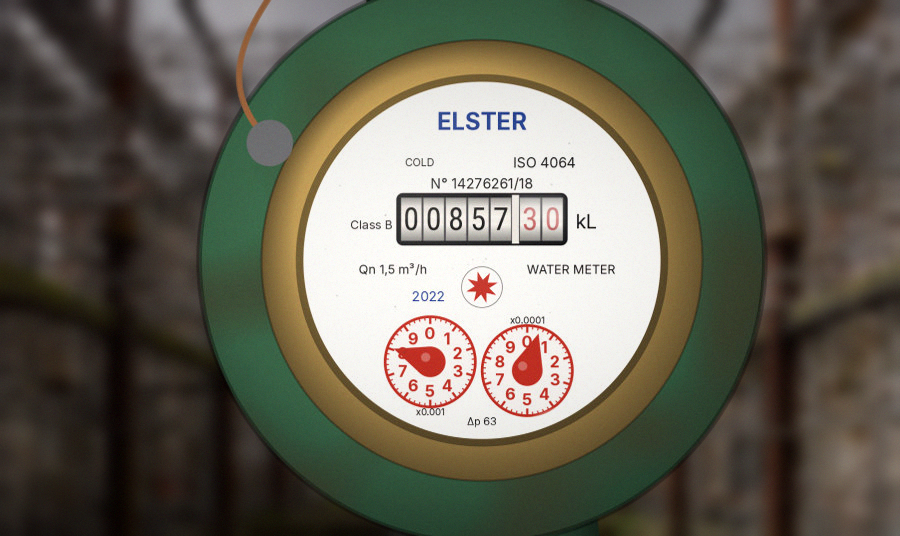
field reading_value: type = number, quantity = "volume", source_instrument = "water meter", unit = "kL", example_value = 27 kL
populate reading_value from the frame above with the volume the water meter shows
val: 857.3080 kL
